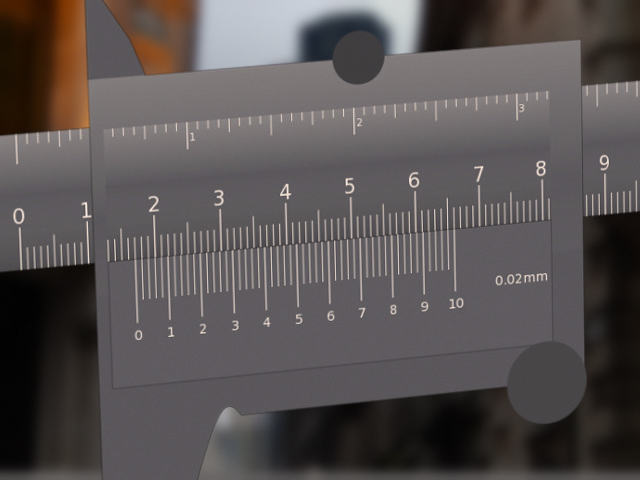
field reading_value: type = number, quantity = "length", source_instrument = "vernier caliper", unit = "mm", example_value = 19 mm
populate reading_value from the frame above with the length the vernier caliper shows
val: 17.0 mm
